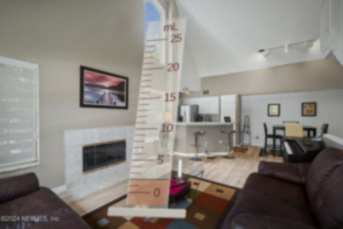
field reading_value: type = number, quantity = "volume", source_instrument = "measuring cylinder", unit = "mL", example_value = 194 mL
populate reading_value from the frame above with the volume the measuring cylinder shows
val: 2 mL
